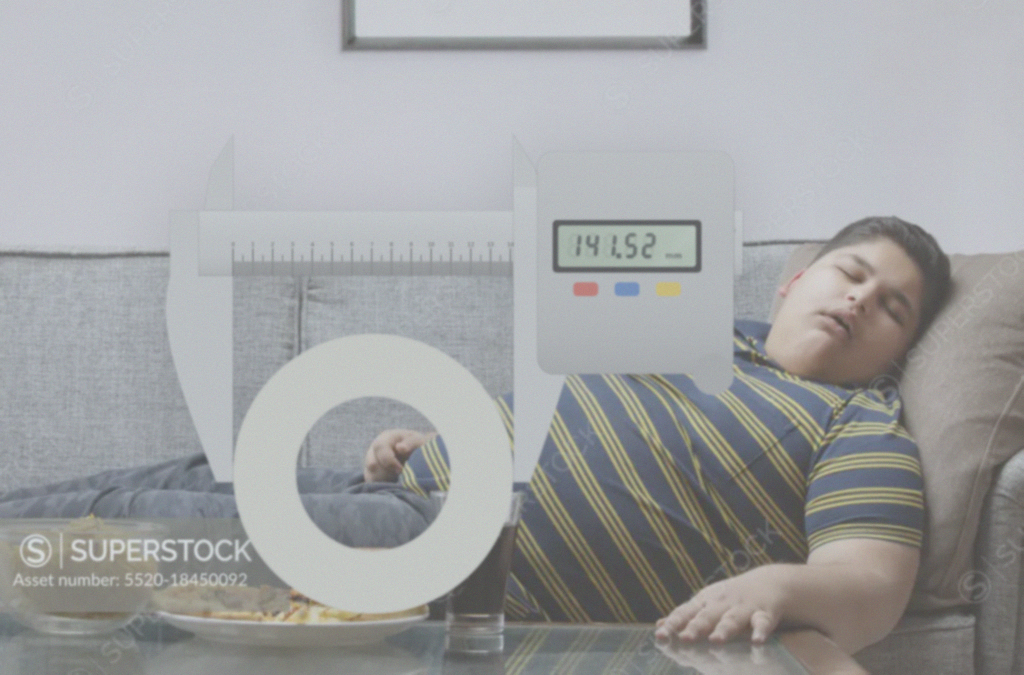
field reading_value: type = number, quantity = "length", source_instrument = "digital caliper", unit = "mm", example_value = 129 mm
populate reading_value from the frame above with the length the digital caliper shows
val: 141.52 mm
